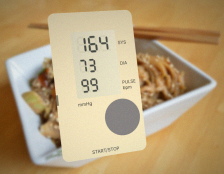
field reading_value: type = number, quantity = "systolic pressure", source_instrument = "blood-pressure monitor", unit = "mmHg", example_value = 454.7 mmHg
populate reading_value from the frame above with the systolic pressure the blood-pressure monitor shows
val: 164 mmHg
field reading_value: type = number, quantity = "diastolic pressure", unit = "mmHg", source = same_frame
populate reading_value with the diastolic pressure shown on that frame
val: 73 mmHg
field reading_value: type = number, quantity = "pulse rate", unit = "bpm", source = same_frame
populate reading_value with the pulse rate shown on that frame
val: 99 bpm
